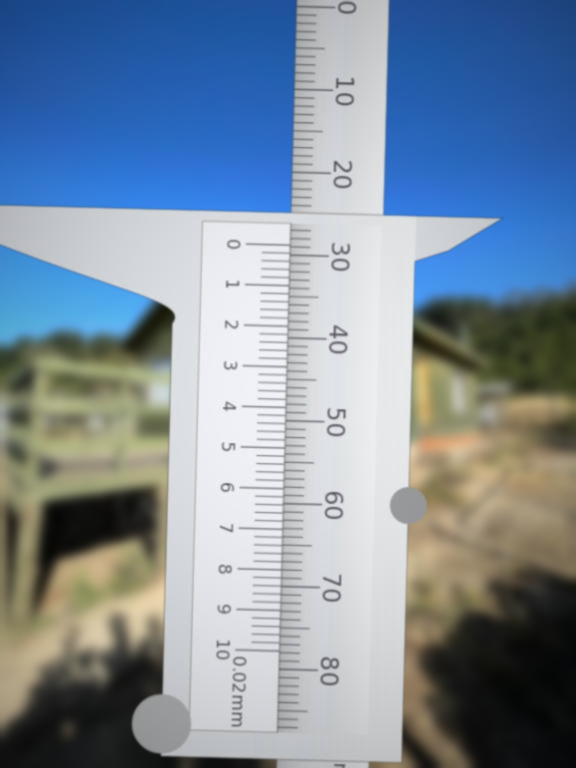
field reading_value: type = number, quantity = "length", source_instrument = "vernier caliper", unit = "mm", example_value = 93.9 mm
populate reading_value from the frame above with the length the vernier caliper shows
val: 28.8 mm
